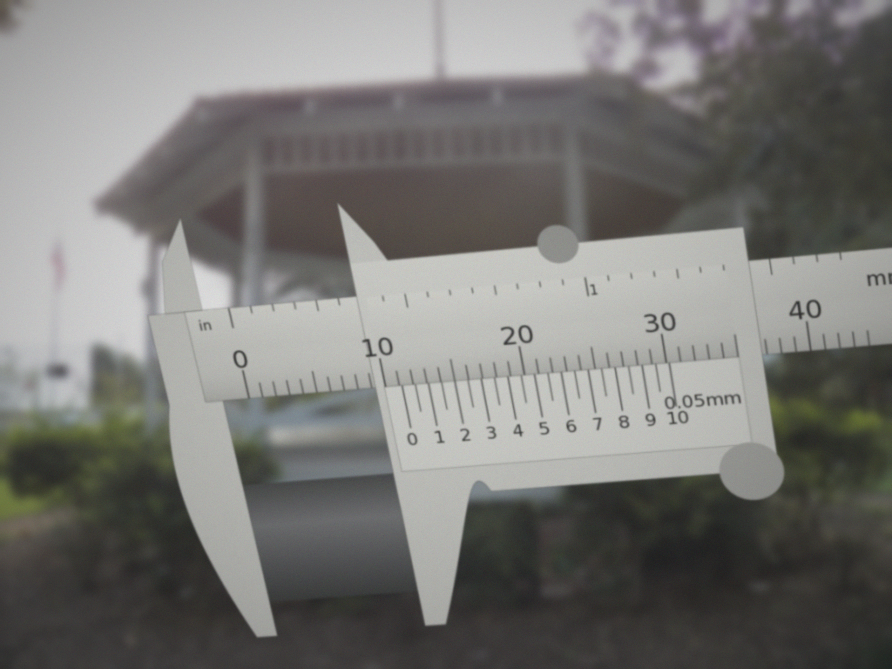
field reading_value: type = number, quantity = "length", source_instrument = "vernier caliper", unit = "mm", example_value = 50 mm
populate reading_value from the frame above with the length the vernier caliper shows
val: 11.2 mm
